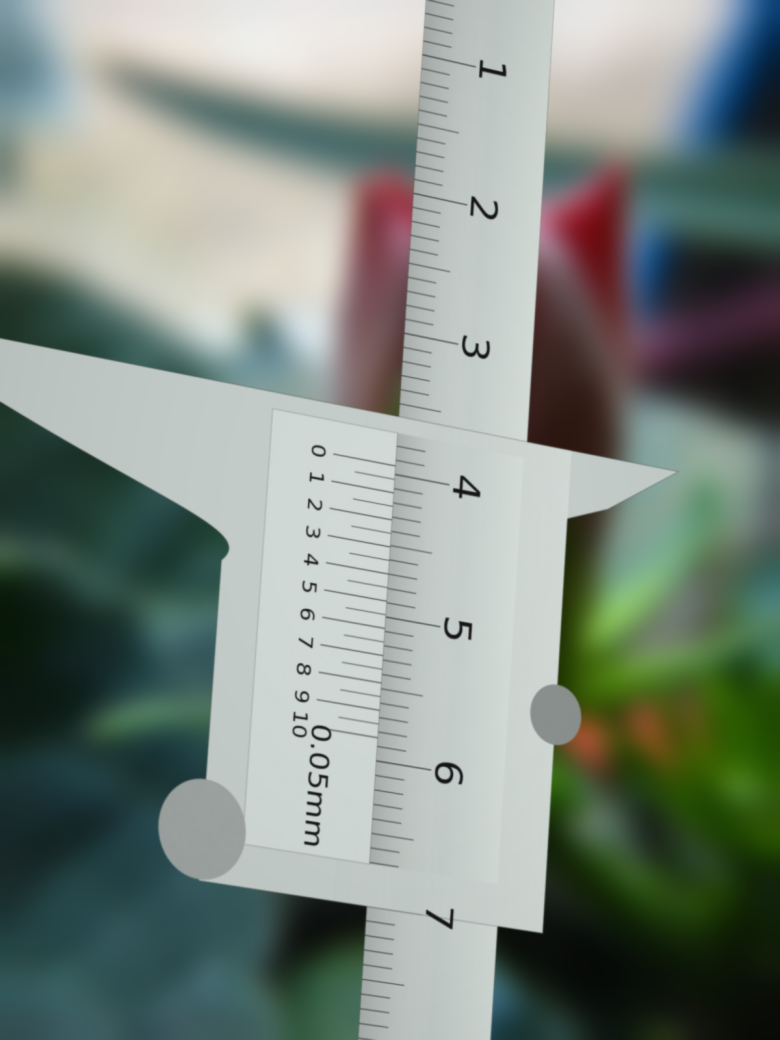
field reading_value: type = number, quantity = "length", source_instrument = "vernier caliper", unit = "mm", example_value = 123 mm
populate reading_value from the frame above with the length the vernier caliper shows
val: 39.4 mm
